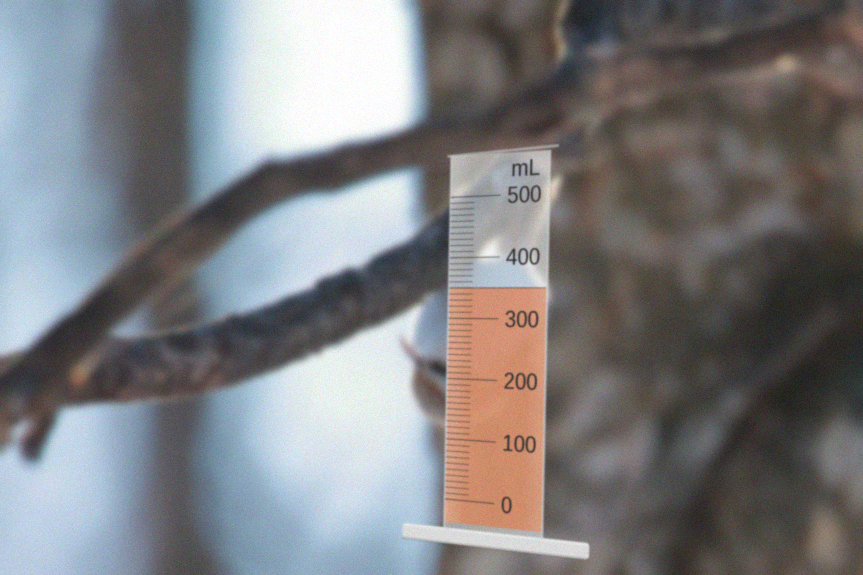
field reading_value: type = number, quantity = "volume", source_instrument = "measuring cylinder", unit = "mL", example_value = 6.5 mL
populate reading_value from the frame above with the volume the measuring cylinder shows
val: 350 mL
